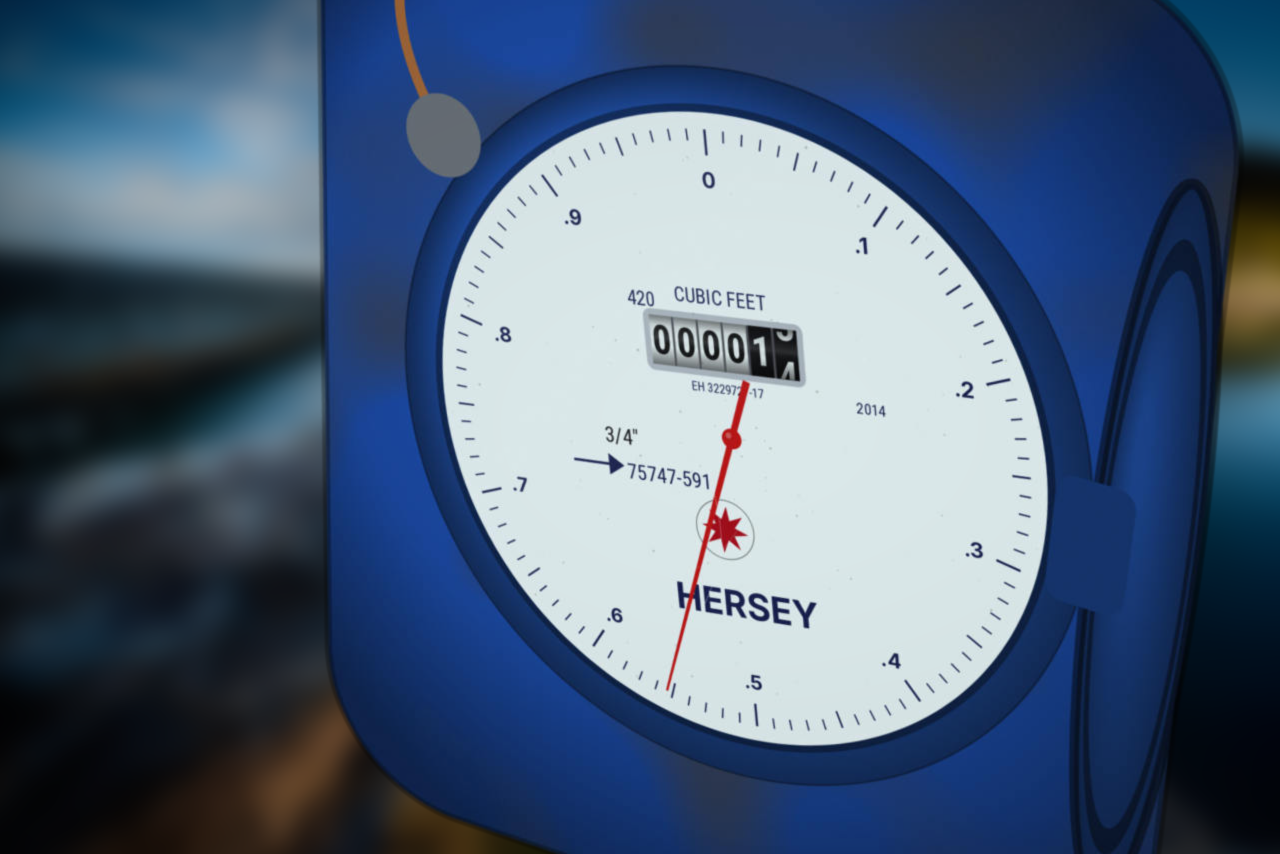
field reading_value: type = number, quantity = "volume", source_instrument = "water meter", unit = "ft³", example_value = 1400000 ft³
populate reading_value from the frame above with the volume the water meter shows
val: 13.55 ft³
